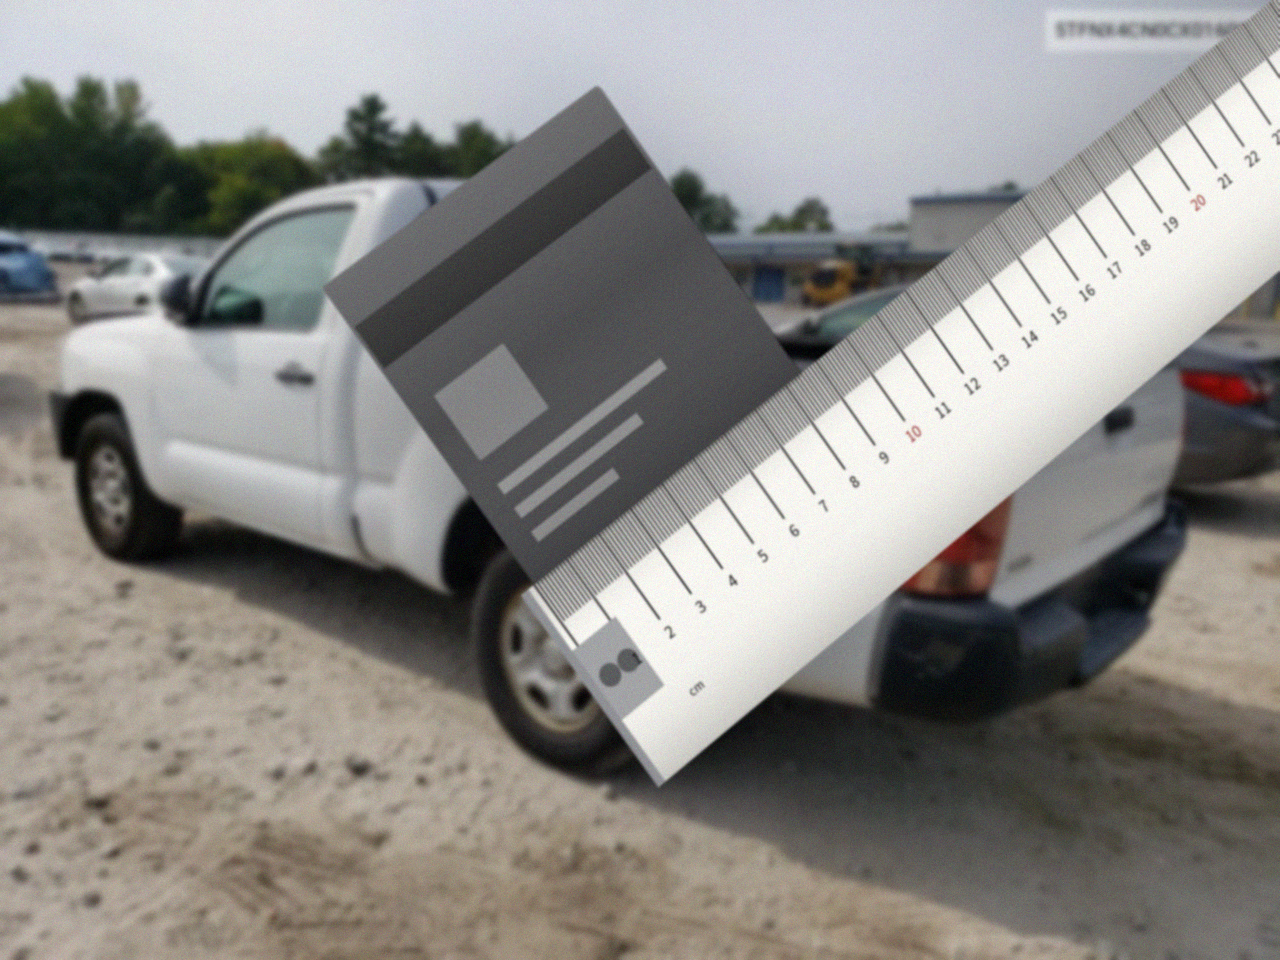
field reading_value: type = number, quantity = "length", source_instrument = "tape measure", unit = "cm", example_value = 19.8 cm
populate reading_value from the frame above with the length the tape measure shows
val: 8.5 cm
